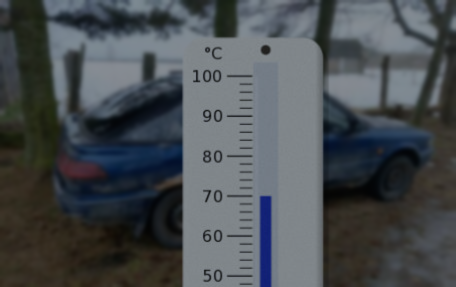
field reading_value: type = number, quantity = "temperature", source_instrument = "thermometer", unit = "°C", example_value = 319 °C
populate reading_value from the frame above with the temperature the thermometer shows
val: 70 °C
